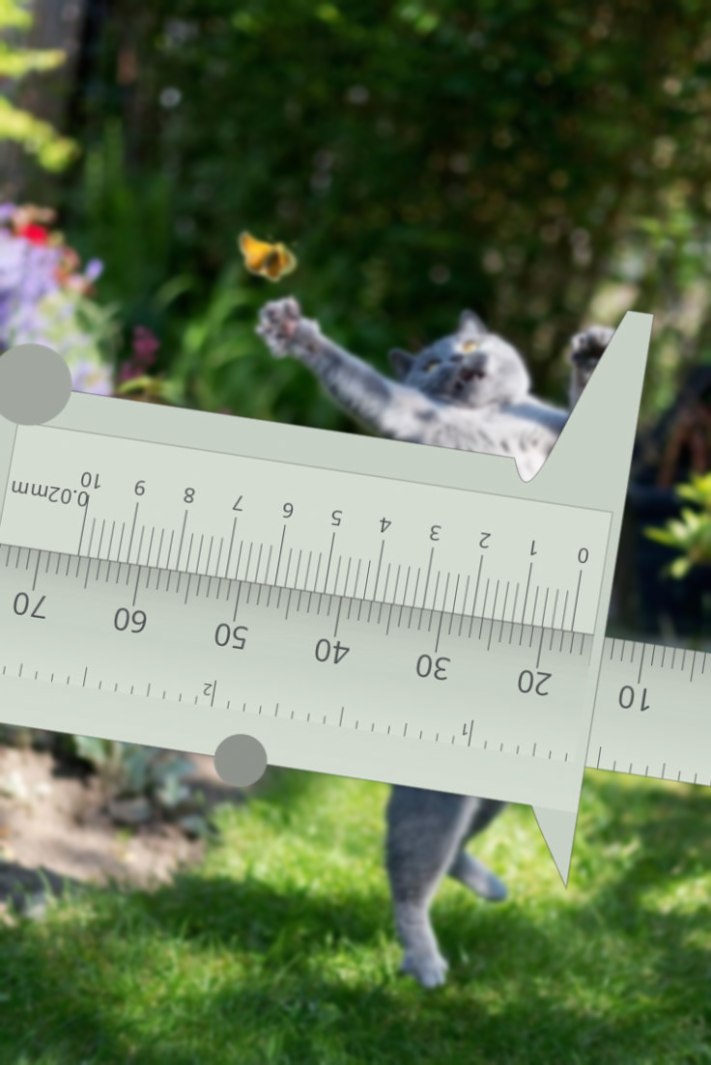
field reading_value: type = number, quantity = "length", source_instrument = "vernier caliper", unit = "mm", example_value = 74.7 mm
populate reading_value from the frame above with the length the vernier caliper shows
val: 17.2 mm
